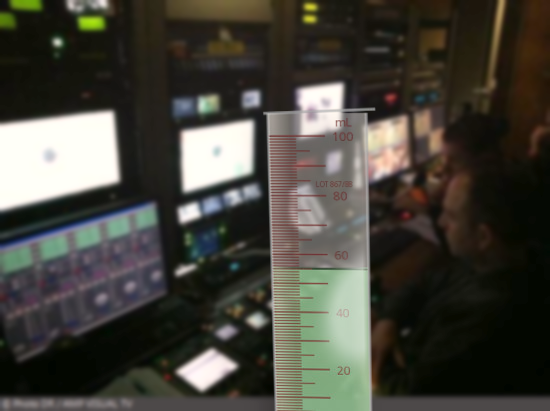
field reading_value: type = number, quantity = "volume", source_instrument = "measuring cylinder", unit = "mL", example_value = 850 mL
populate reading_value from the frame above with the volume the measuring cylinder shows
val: 55 mL
